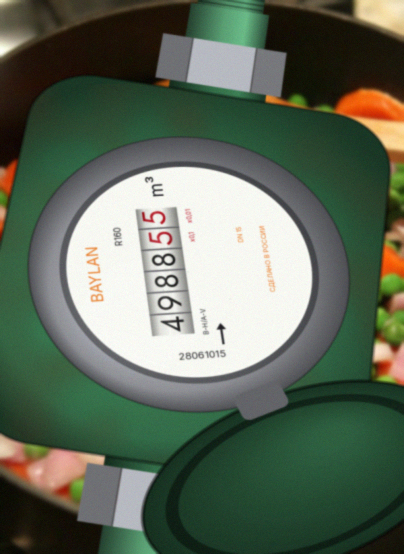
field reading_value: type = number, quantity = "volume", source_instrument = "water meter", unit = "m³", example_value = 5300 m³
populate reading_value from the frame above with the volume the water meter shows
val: 4988.55 m³
